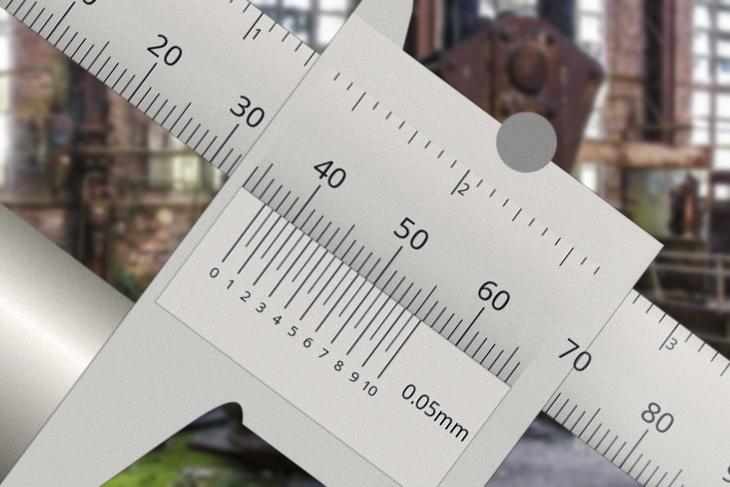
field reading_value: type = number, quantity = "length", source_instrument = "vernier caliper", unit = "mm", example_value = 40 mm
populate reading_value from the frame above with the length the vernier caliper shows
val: 36.8 mm
